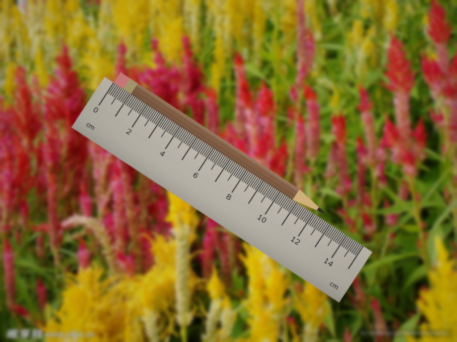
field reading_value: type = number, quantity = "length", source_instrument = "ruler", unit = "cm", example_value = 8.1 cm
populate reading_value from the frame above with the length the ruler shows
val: 12.5 cm
